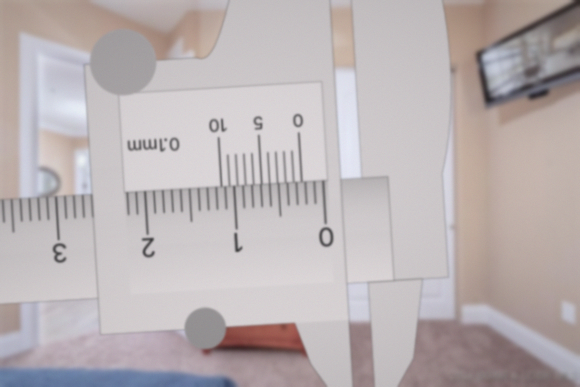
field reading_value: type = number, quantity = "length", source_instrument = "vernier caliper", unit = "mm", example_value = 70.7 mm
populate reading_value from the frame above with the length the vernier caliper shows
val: 2.4 mm
